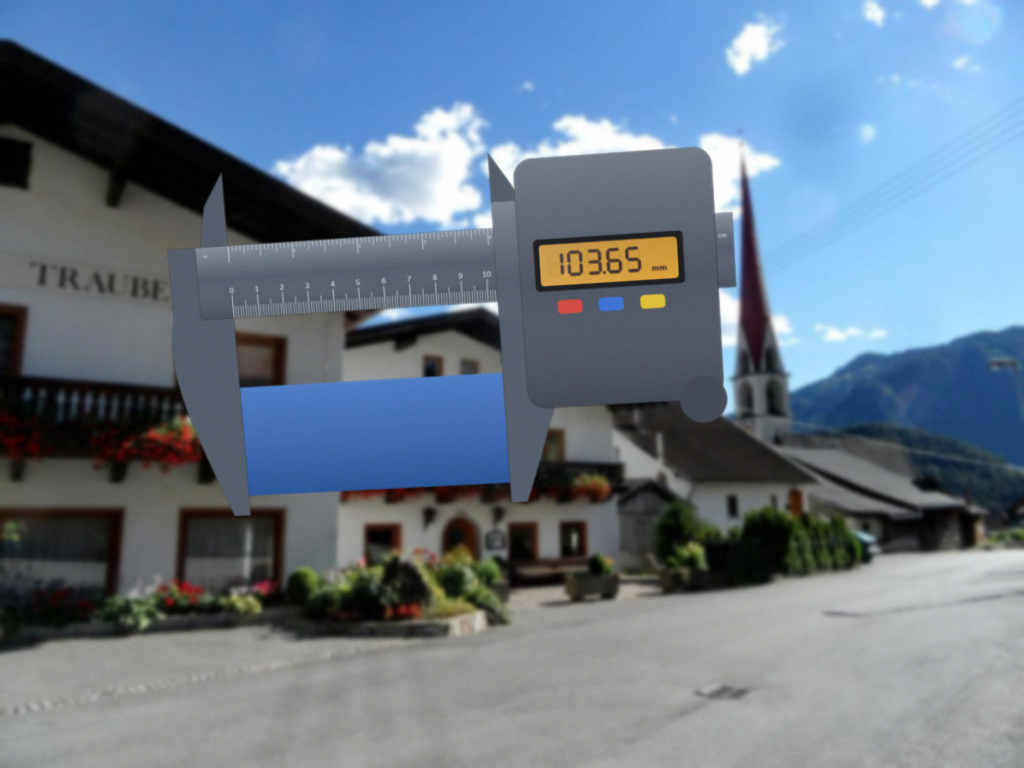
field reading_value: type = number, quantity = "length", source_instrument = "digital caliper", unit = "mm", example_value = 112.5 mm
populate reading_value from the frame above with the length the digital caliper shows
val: 103.65 mm
